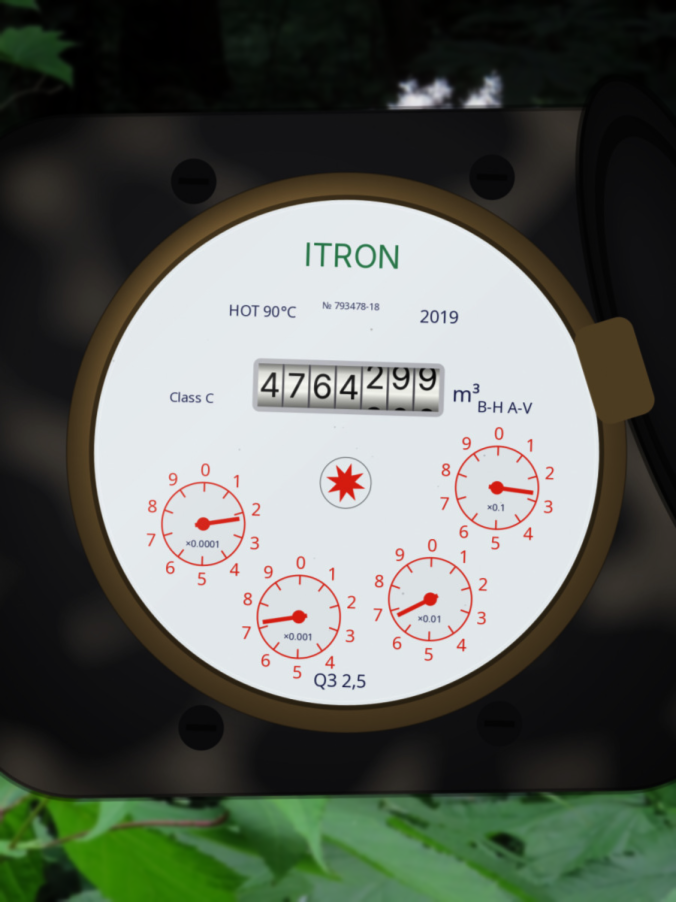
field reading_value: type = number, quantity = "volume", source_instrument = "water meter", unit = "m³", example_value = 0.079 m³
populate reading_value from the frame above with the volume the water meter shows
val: 4764299.2672 m³
